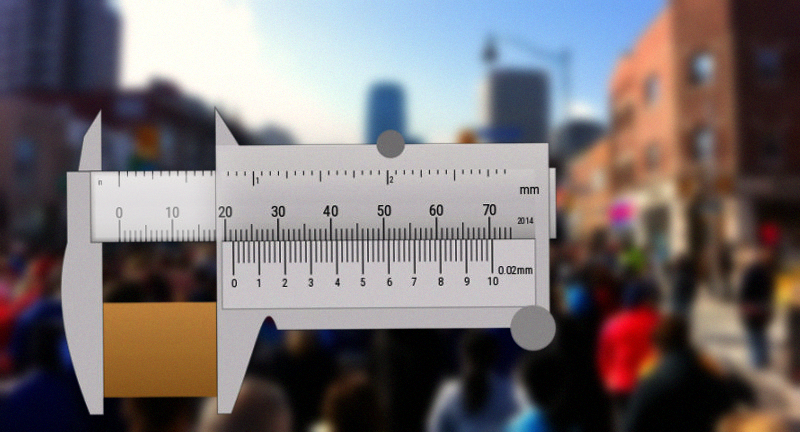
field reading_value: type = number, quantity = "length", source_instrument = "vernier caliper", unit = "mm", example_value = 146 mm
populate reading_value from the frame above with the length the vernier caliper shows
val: 21.5 mm
